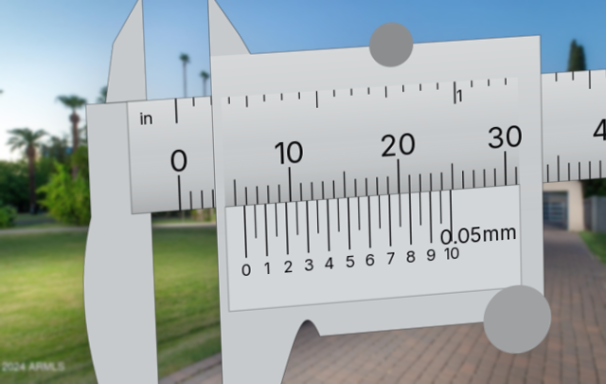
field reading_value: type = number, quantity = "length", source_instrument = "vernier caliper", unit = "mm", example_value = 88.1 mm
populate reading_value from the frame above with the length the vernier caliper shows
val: 5.8 mm
